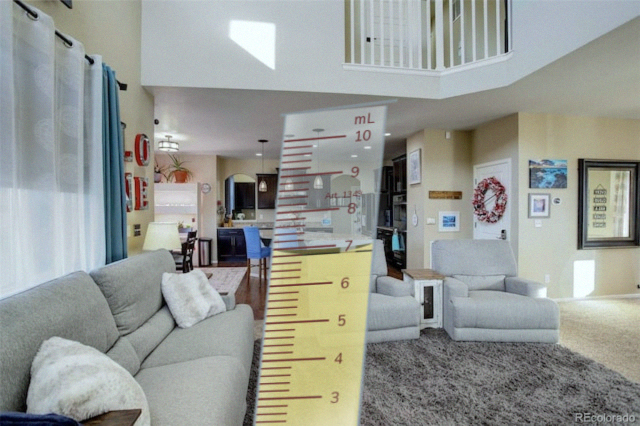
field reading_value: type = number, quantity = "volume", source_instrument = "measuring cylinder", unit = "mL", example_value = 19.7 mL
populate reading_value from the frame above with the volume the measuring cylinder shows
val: 6.8 mL
